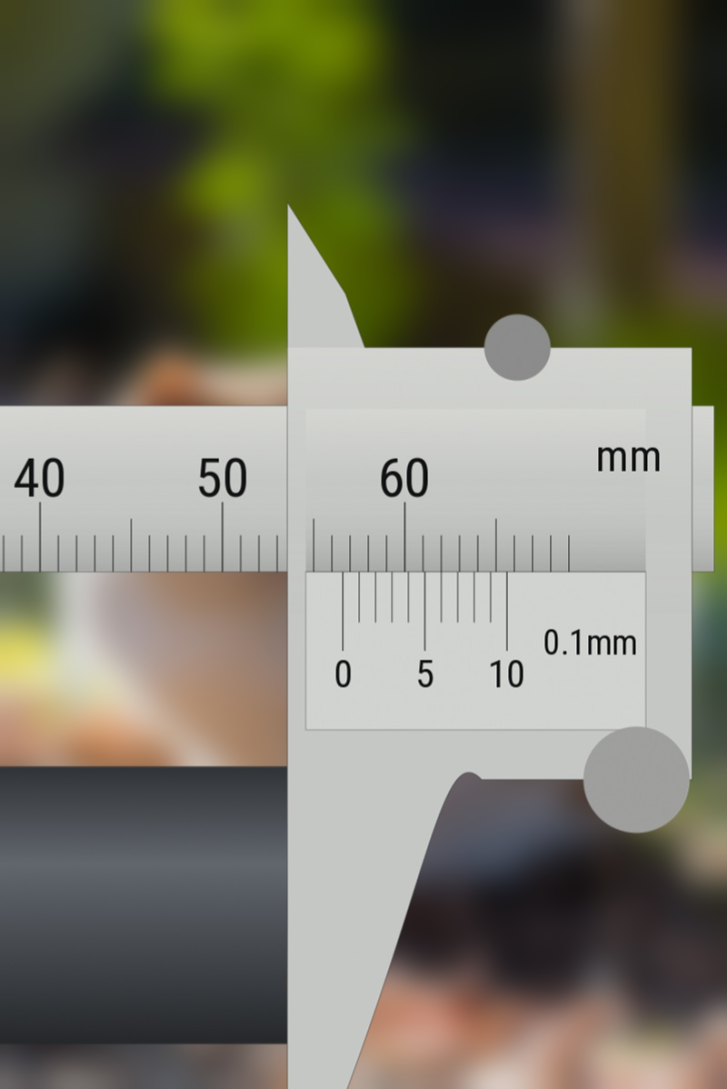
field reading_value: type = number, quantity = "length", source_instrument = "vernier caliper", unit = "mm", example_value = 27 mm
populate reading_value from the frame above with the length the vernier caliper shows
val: 56.6 mm
